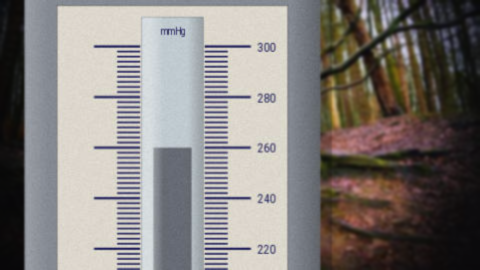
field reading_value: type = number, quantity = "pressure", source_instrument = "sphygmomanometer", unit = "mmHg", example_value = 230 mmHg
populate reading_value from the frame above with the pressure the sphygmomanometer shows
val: 260 mmHg
